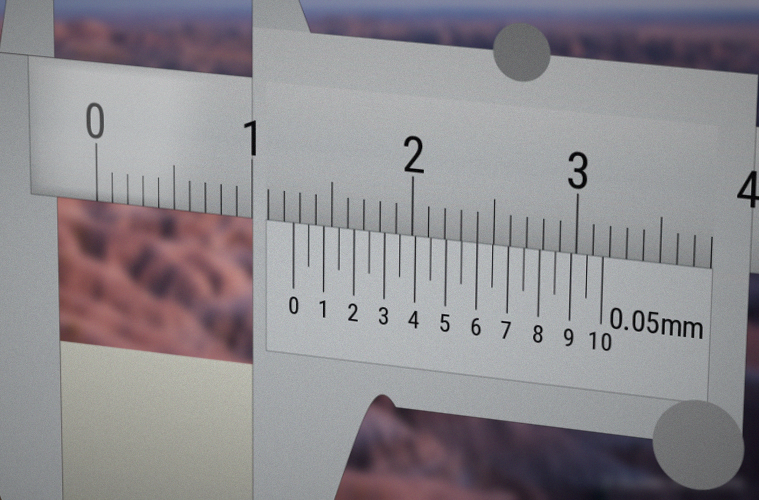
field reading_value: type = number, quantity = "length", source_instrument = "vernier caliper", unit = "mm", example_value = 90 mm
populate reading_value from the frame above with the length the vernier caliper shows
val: 12.6 mm
